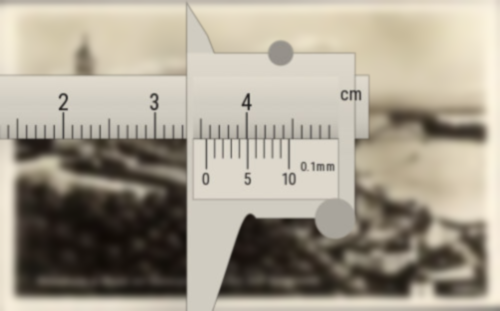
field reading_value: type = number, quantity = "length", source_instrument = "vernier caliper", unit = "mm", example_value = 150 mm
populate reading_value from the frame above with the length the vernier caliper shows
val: 35.6 mm
